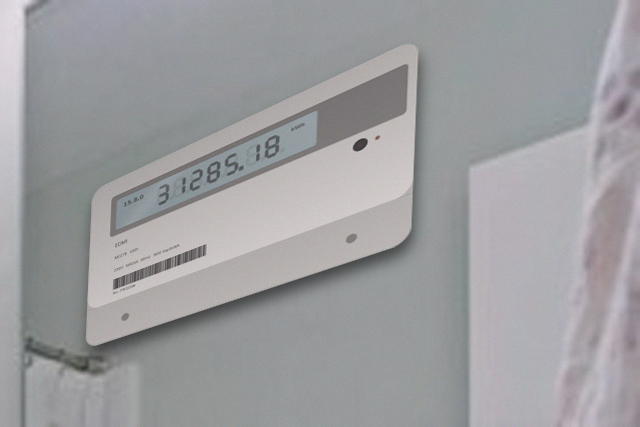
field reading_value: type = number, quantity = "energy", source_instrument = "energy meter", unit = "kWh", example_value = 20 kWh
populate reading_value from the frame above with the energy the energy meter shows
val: 31285.18 kWh
